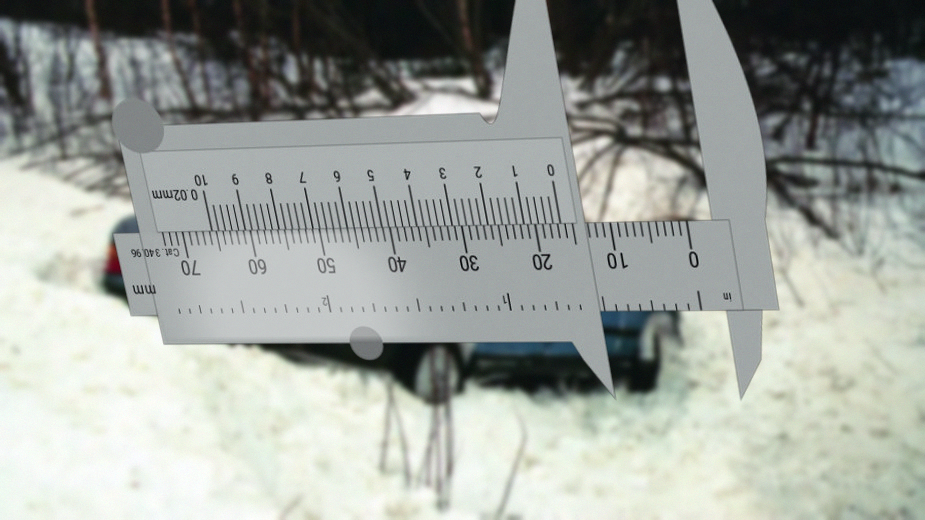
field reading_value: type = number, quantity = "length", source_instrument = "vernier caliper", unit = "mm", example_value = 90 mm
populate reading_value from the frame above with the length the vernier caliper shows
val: 16.6 mm
